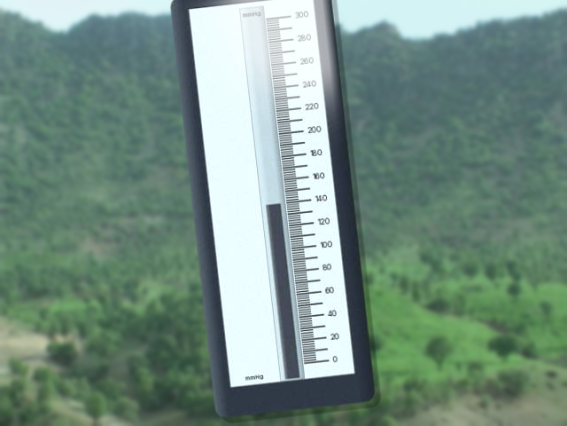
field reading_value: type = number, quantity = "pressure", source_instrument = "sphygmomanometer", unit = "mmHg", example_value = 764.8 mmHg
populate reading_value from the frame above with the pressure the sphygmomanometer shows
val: 140 mmHg
